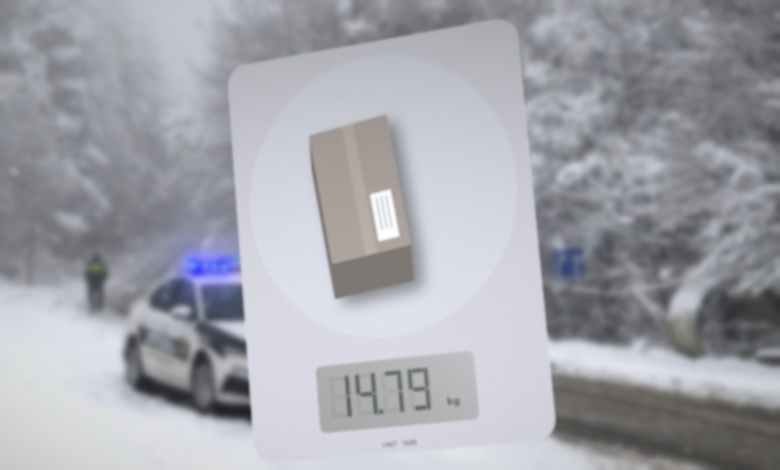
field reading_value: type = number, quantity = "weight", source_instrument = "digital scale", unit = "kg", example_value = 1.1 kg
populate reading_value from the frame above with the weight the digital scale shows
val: 14.79 kg
